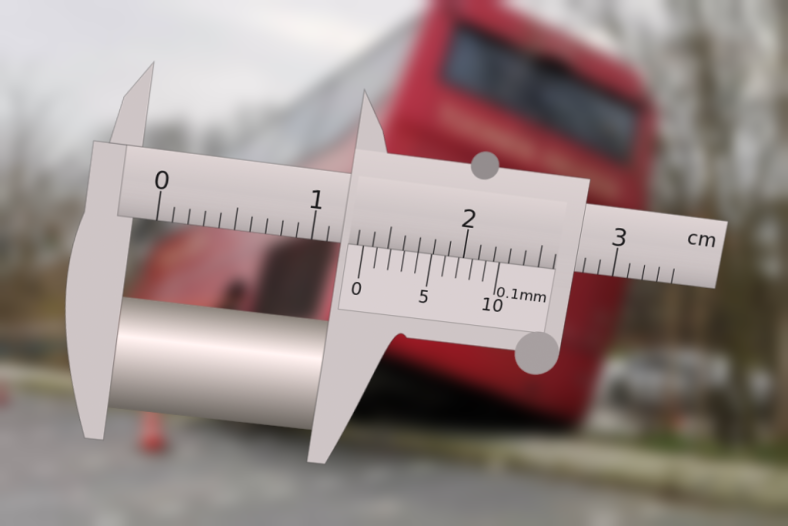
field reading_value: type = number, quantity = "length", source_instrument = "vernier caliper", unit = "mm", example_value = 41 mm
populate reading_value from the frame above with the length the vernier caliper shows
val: 13.4 mm
